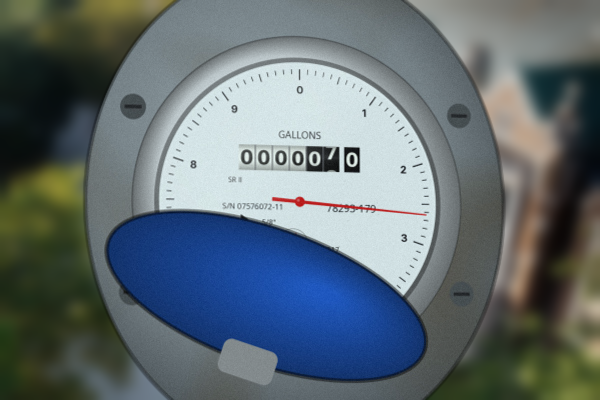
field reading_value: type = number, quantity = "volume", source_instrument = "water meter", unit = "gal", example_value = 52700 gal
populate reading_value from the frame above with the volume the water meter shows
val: 72.6 gal
